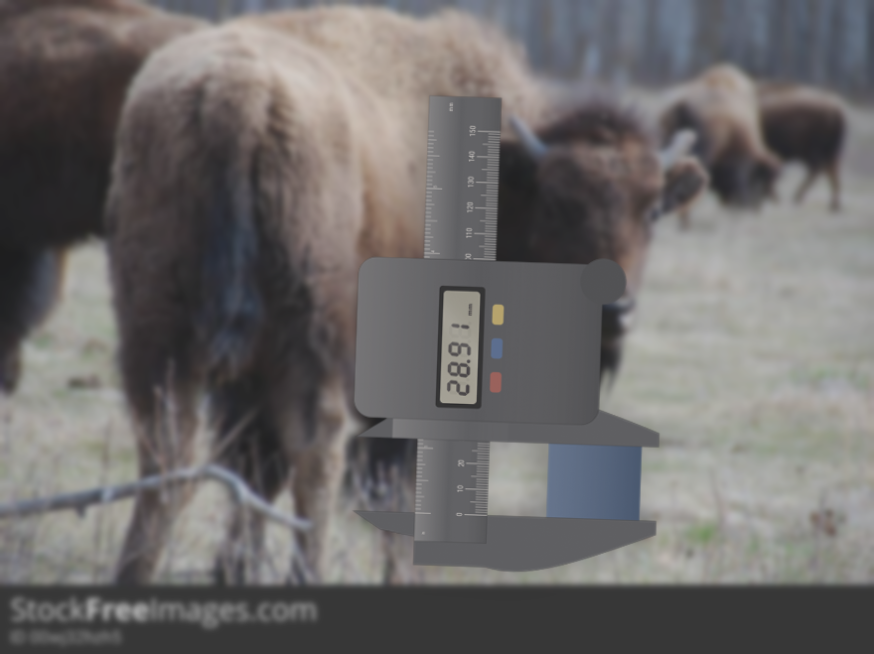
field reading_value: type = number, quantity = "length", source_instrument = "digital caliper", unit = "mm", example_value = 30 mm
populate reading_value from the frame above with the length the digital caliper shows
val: 28.91 mm
